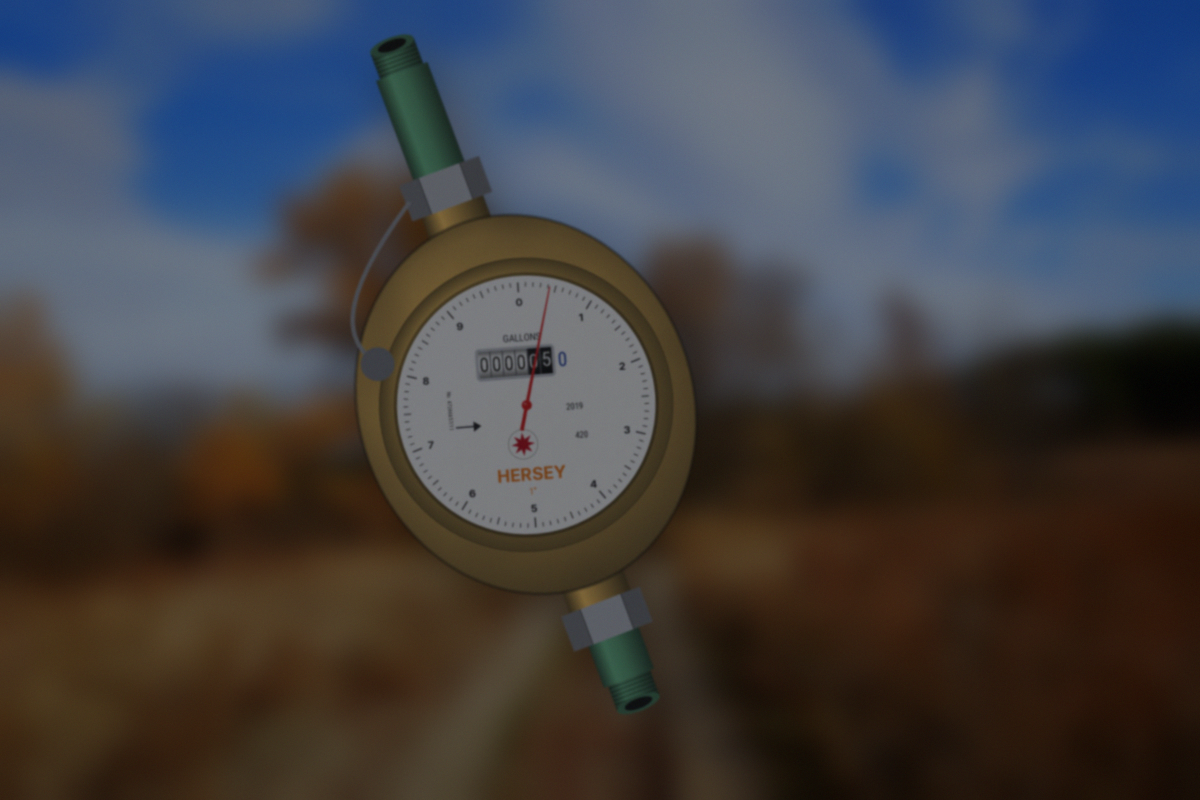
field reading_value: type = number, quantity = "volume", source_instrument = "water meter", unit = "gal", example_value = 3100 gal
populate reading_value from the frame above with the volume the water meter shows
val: 50.4 gal
